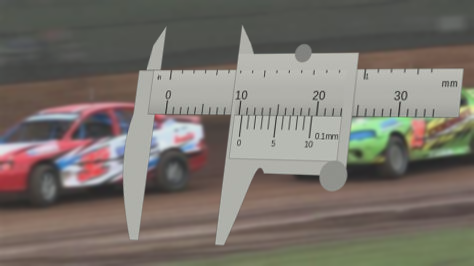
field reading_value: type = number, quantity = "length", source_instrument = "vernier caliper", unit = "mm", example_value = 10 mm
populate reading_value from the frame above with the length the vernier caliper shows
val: 10.4 mm
